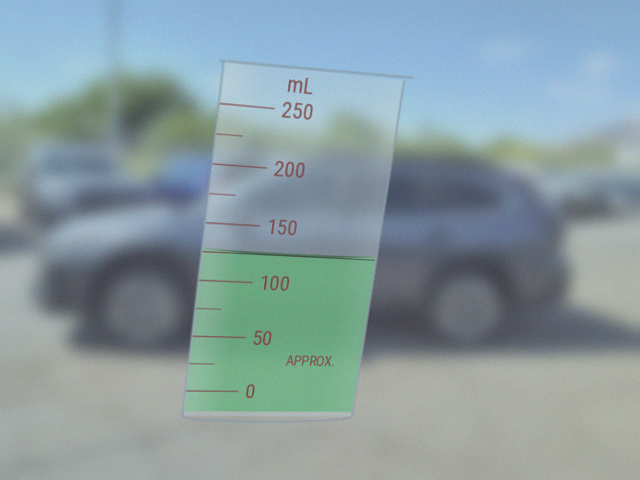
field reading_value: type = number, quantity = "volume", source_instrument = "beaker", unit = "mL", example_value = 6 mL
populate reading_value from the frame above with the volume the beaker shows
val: 125 mL
